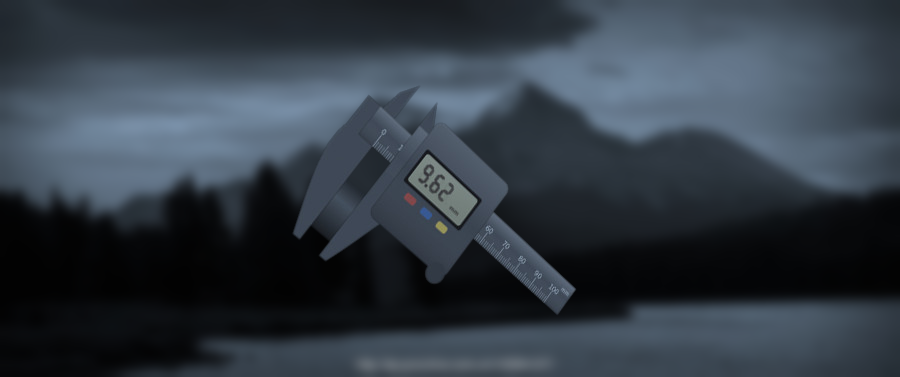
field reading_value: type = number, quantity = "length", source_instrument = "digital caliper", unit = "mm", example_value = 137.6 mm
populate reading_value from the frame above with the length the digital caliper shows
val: 9.62 mm
